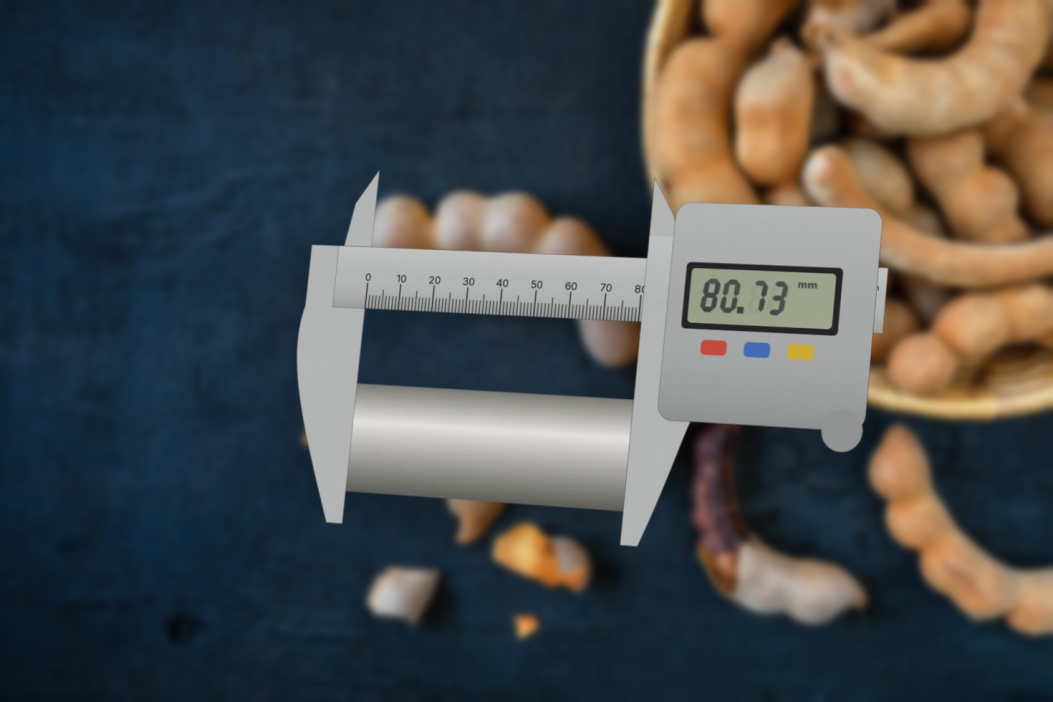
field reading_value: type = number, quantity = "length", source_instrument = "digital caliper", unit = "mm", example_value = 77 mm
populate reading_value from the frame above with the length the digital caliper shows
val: 80.73 mm
